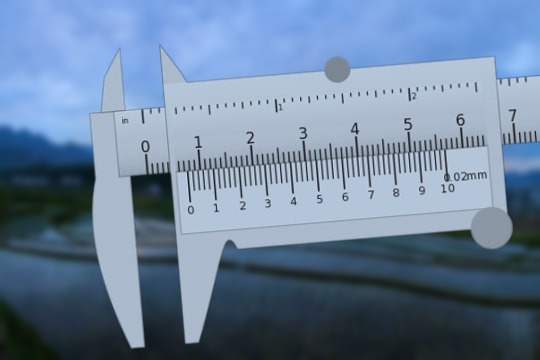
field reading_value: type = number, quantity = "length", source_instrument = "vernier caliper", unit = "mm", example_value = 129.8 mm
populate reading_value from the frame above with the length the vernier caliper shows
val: 7.6 mm
